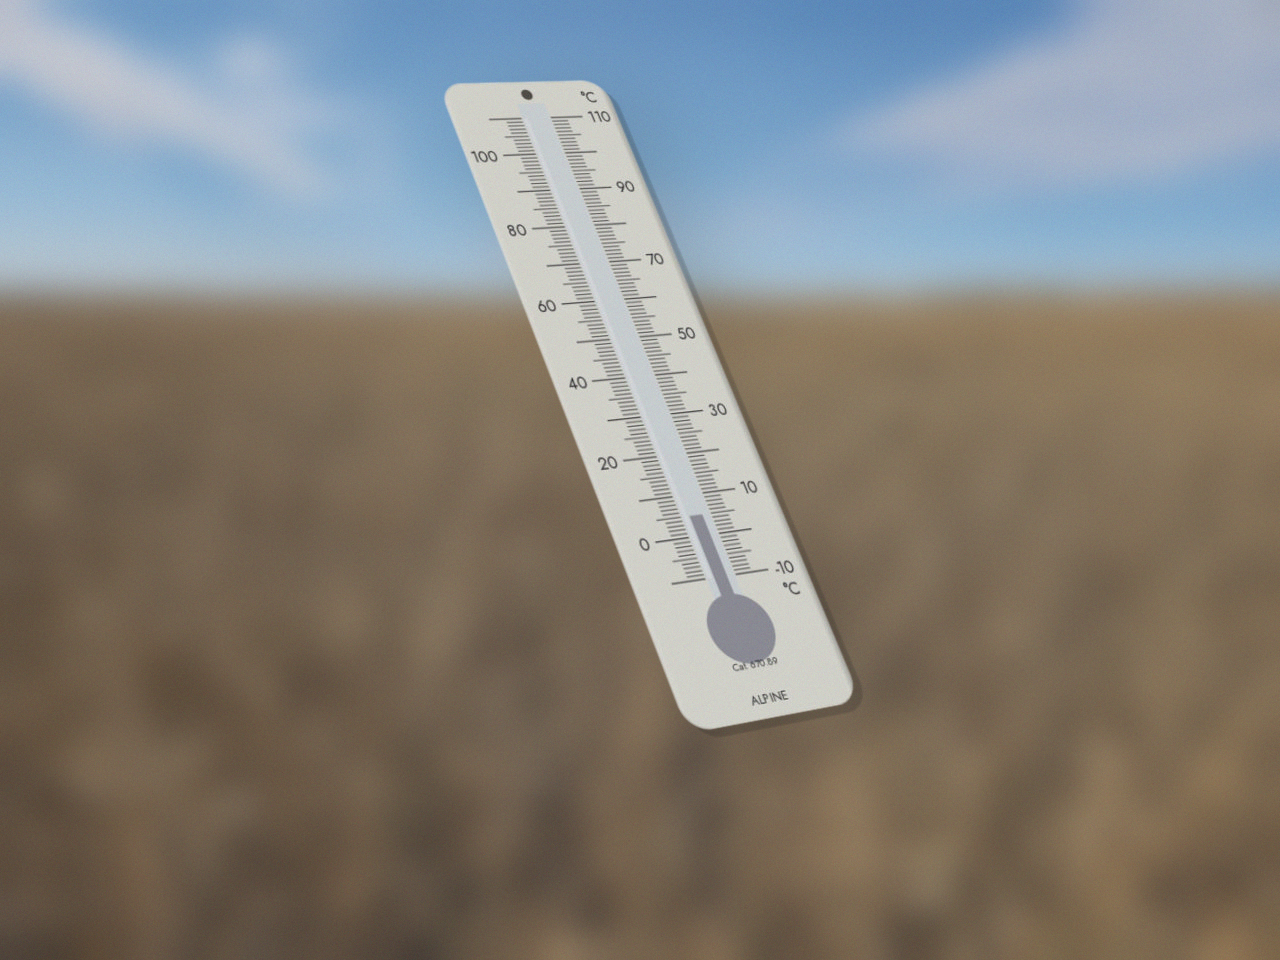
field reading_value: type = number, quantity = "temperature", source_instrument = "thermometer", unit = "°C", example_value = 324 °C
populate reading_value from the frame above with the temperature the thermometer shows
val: 5 °C
